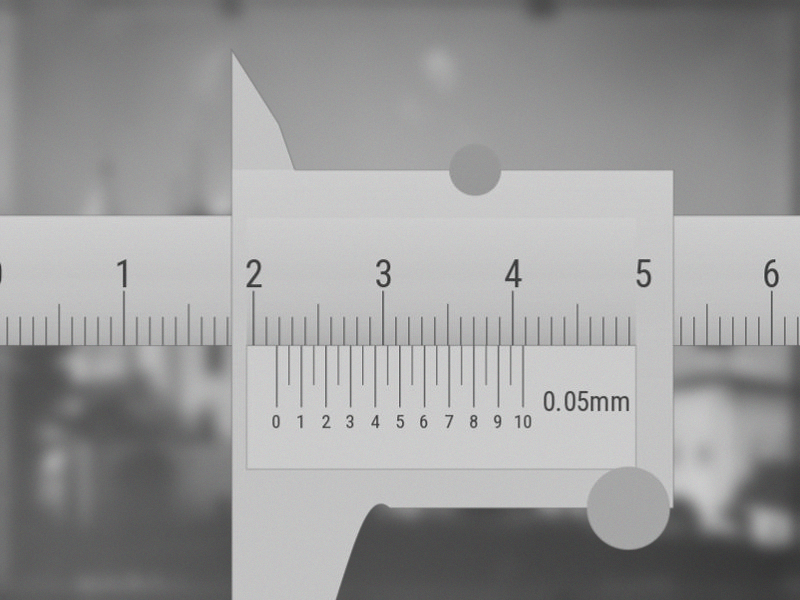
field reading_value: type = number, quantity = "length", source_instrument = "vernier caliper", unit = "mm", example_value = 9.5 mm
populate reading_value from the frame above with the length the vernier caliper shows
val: 21.8 mm
